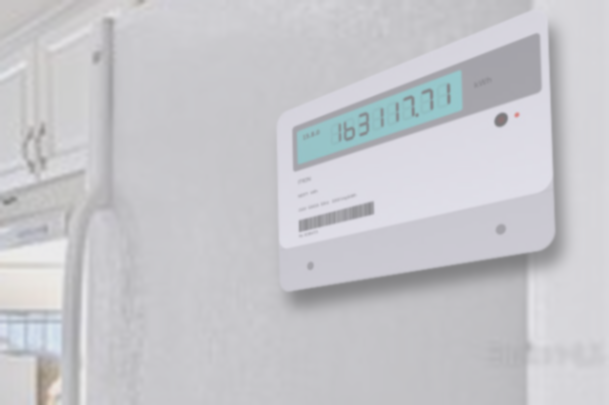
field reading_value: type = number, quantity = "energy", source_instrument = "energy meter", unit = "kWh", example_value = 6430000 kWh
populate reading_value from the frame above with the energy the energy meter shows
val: 163117.71 kWh
